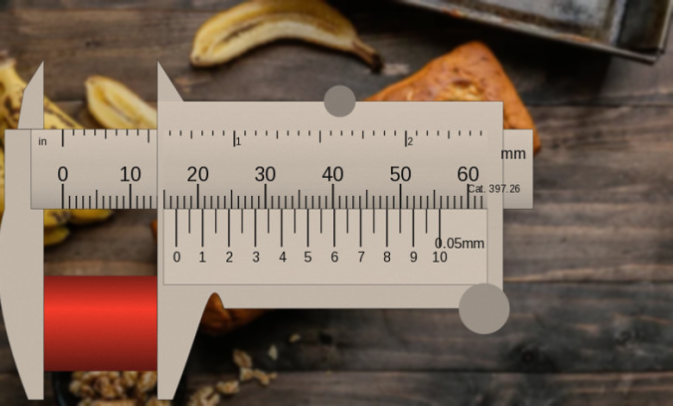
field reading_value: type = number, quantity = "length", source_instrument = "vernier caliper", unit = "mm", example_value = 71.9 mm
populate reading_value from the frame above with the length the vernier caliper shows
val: 16.8 mm
